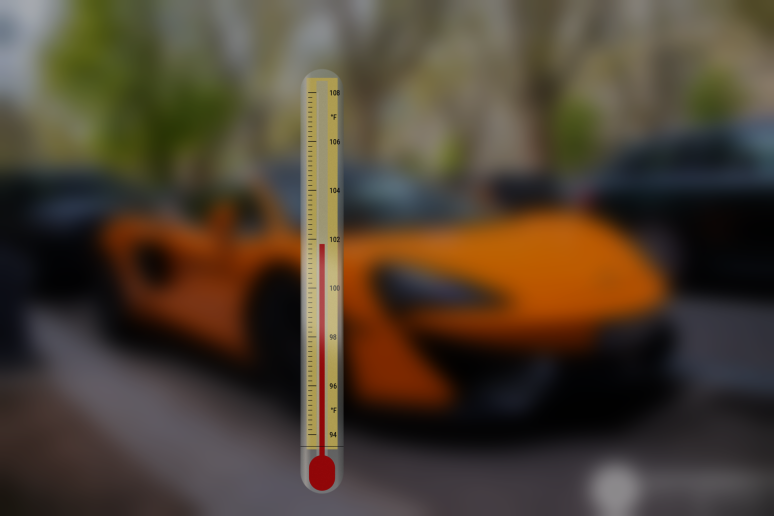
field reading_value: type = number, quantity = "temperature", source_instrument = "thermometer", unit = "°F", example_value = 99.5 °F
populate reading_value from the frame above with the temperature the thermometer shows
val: 101.8 °F
